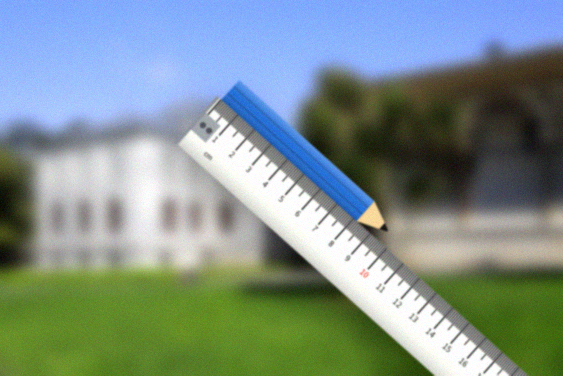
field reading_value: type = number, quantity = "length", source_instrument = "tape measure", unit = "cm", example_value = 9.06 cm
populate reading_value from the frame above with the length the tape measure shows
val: 9.5 cm
